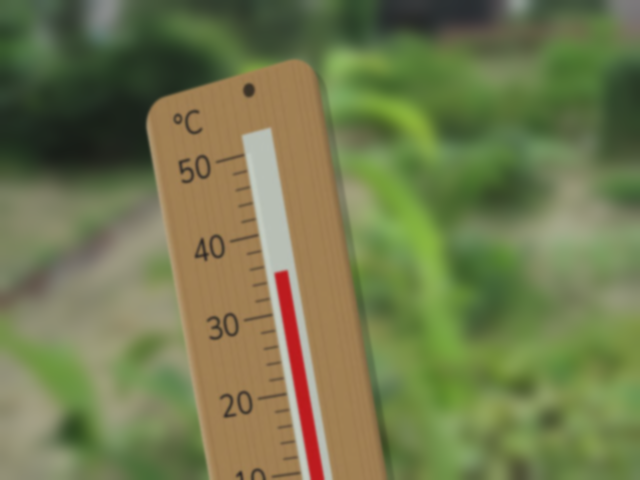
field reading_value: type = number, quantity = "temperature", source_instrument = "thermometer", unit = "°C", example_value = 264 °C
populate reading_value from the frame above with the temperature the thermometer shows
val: 35 °C
